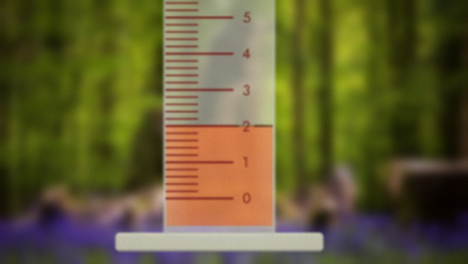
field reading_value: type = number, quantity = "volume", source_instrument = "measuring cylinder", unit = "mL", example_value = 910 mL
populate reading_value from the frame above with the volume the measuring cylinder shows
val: 2 mL
